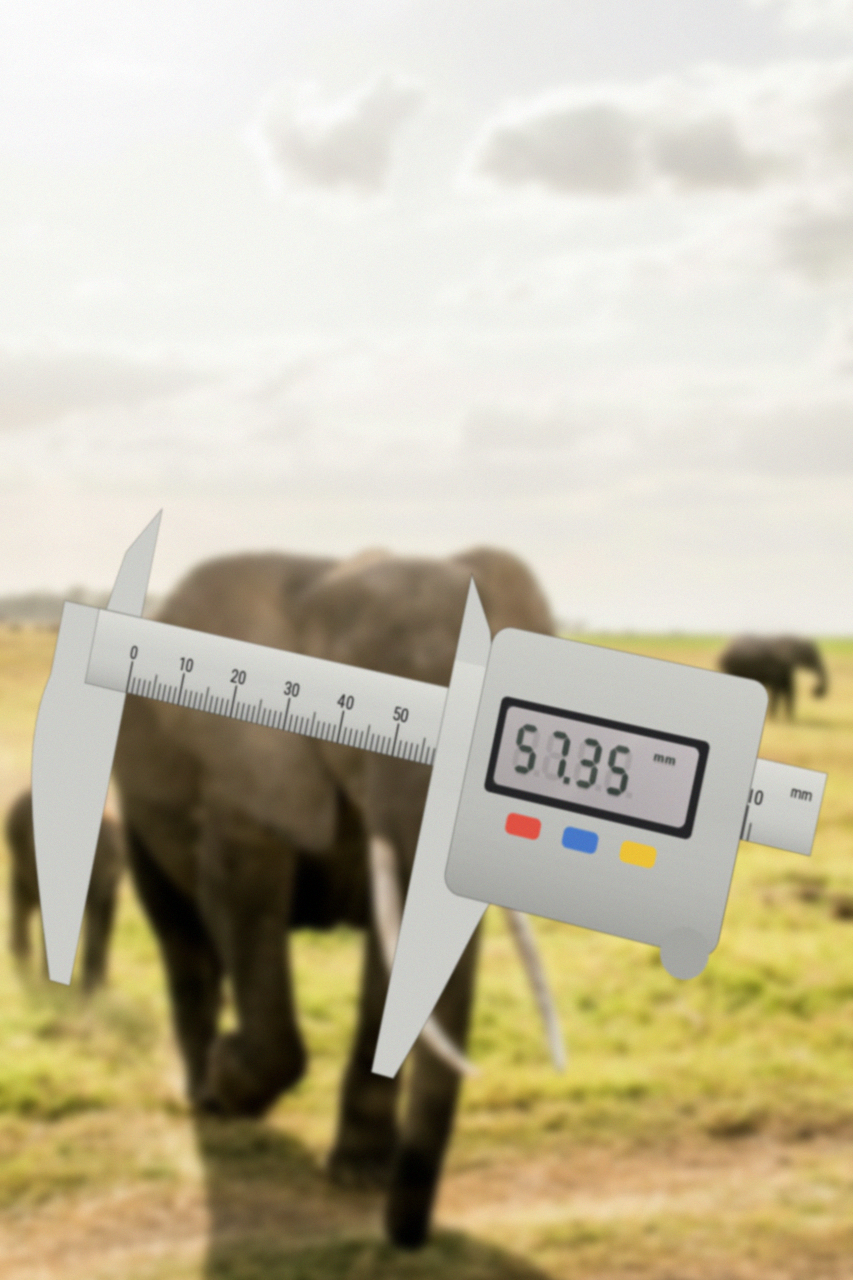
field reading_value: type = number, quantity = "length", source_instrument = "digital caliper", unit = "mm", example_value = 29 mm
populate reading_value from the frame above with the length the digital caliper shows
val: 57.35 mm
